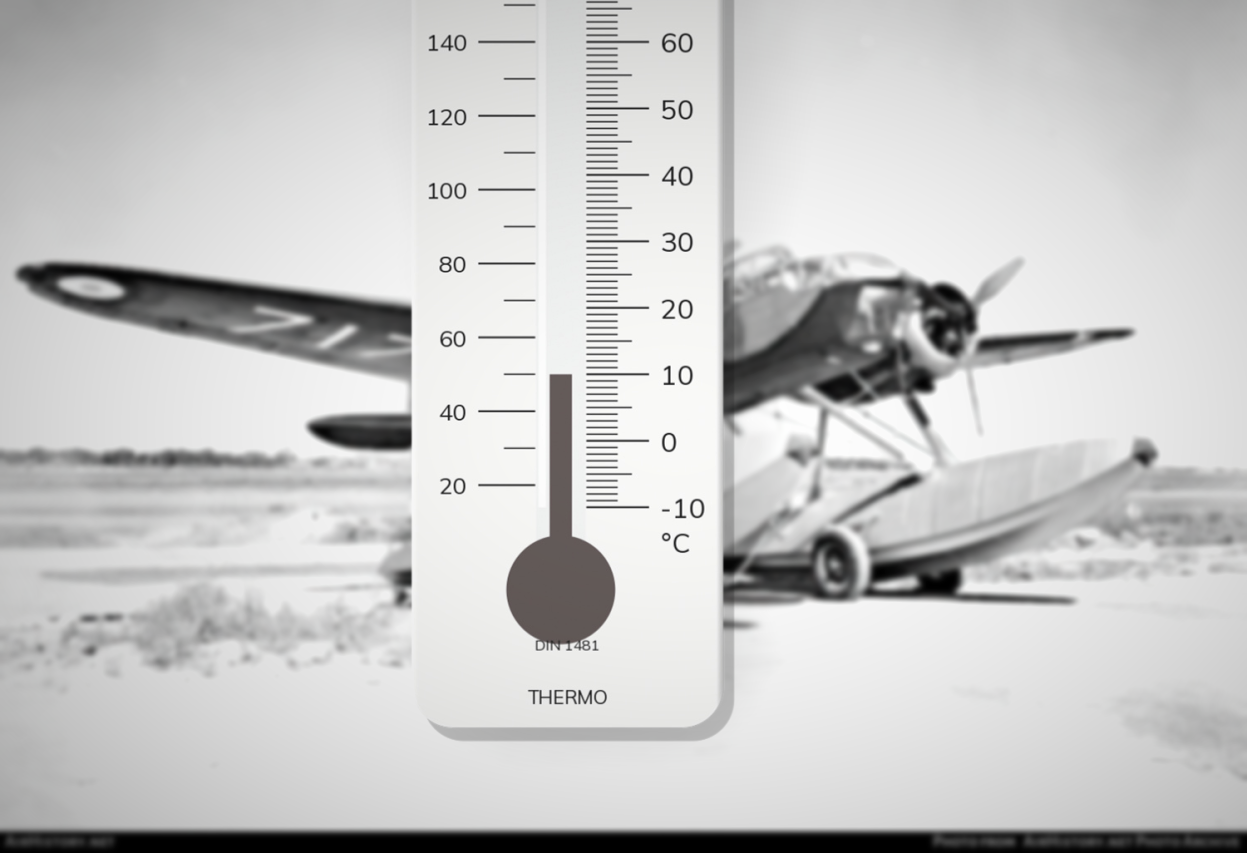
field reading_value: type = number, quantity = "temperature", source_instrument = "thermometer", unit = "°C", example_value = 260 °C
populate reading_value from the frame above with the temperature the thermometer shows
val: 10 °C
